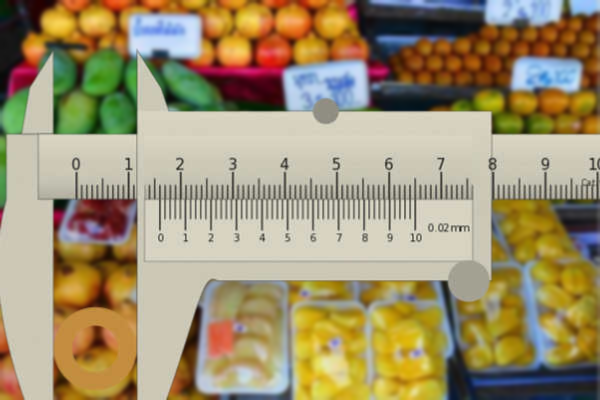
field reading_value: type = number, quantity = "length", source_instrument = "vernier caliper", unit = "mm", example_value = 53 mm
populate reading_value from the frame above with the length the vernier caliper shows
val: 16.0 mm
